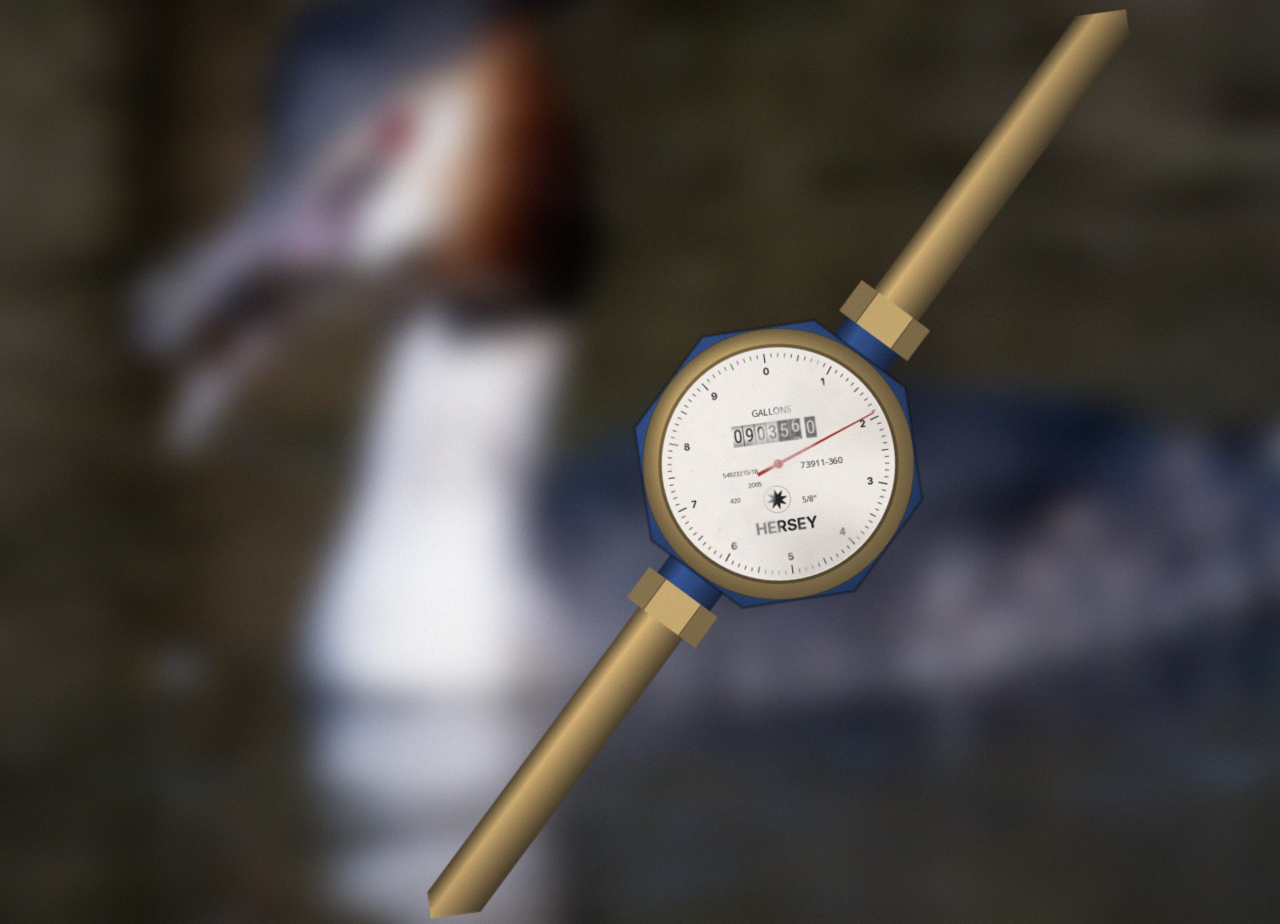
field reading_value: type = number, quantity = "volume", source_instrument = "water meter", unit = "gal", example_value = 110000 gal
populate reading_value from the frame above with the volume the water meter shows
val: 903561.9 gal
